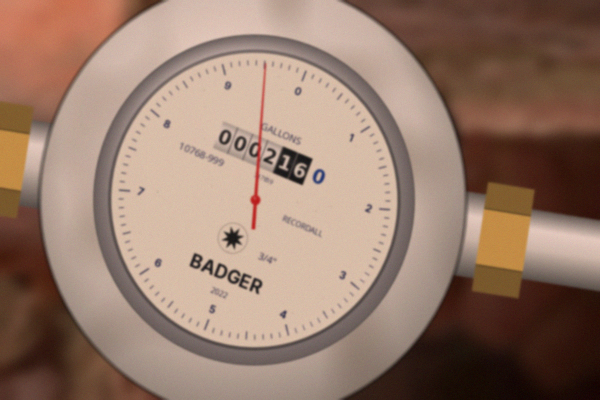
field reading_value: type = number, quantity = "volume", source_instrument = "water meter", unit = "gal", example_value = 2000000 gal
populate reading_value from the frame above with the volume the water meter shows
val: 2159.5 gal
